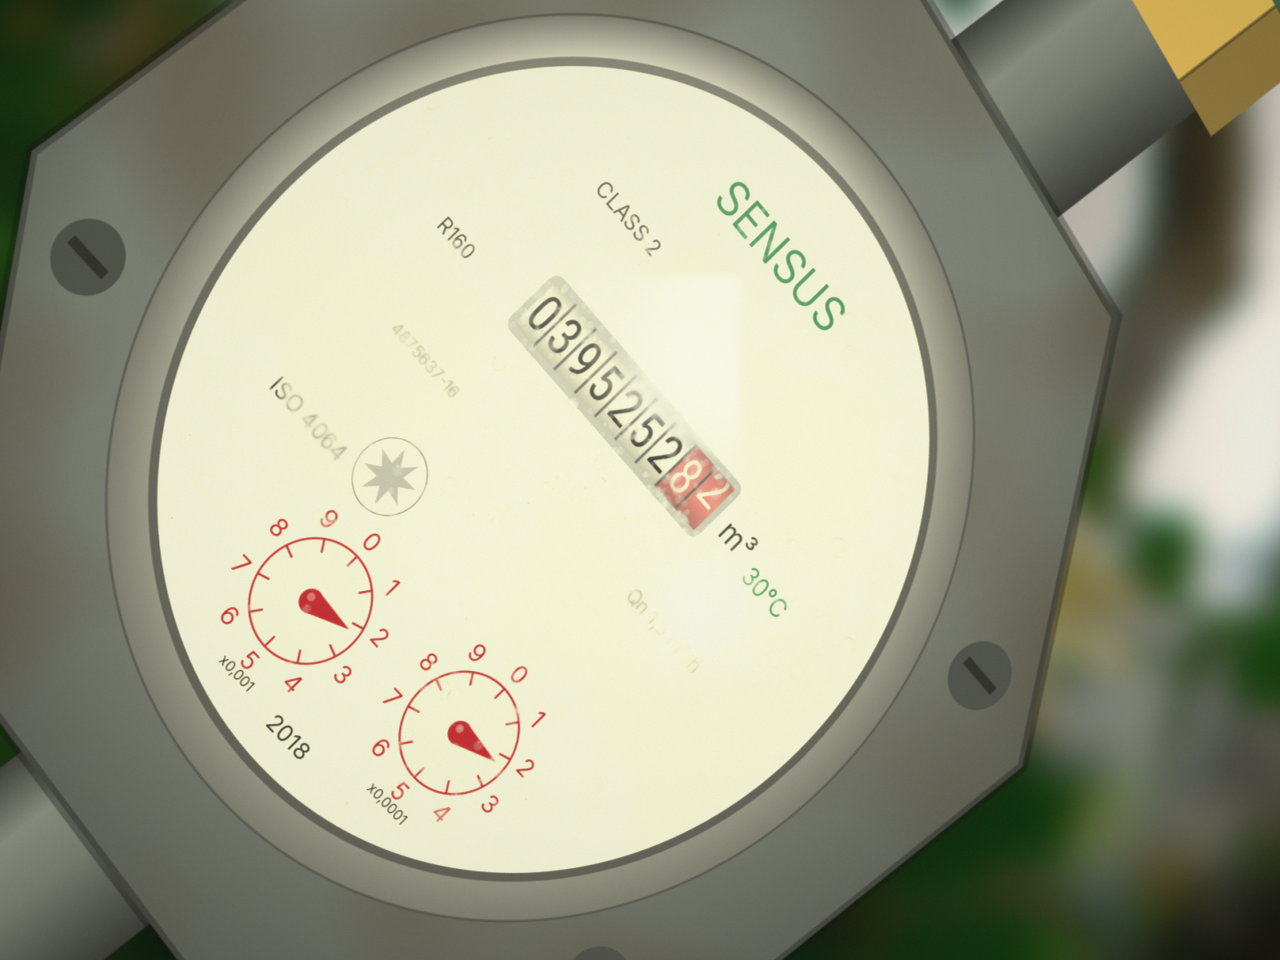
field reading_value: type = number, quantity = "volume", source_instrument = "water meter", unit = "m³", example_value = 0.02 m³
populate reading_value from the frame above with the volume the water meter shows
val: 395252.8222 m³
